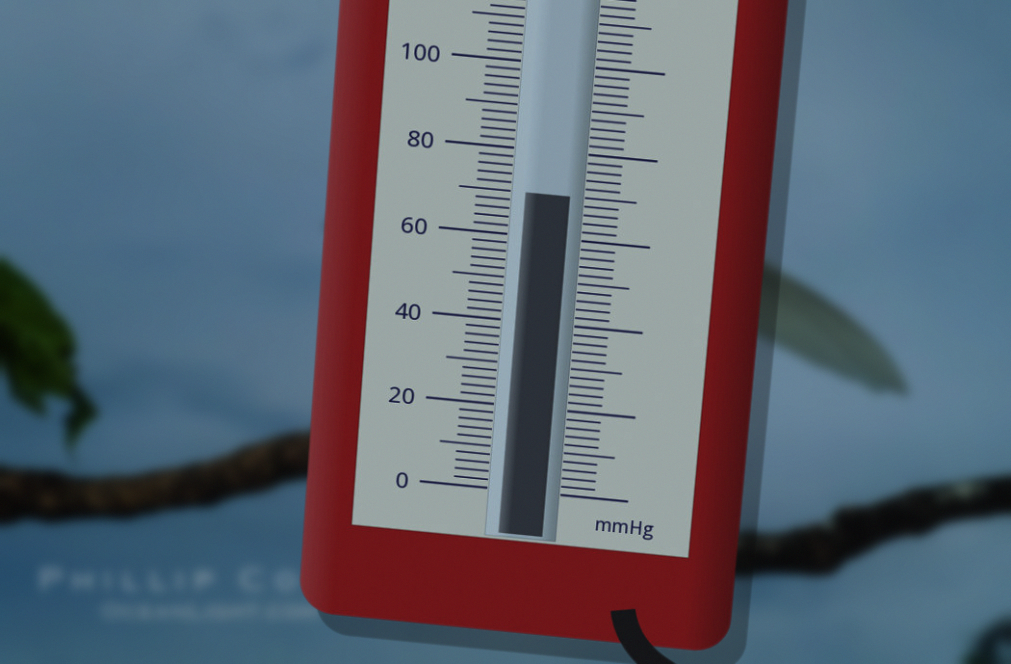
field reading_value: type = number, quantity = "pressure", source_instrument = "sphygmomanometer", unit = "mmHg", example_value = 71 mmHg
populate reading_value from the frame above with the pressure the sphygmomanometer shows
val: 70 mmHg
